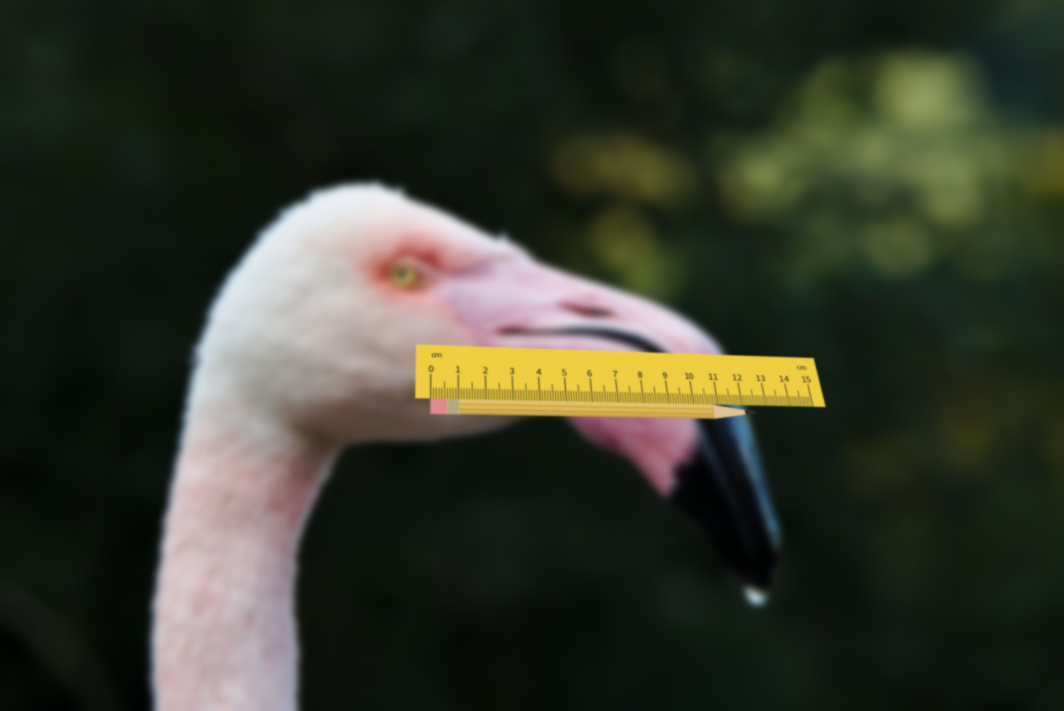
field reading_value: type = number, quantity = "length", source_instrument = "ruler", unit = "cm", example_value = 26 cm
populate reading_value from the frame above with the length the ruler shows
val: 12.5 cm
